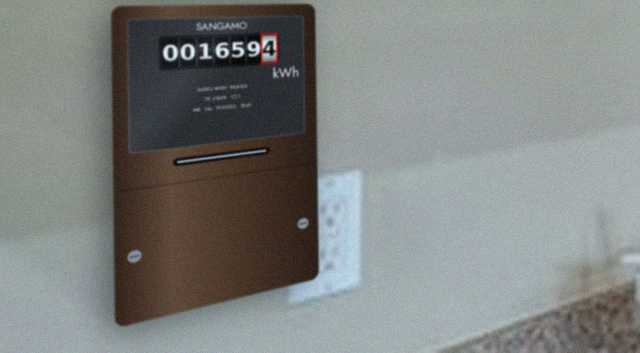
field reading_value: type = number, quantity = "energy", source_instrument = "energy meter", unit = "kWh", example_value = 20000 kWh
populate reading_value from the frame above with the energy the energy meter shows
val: 1659.4 kWh
